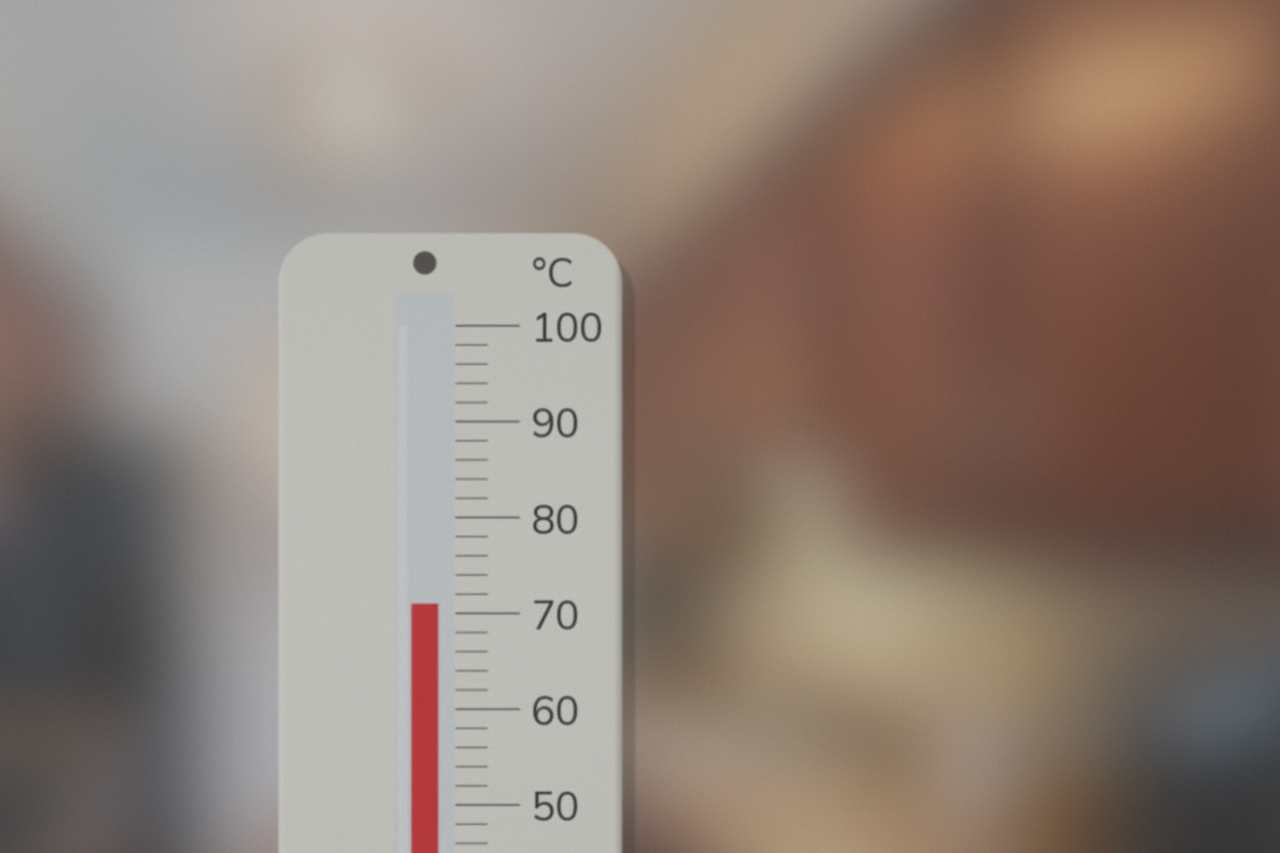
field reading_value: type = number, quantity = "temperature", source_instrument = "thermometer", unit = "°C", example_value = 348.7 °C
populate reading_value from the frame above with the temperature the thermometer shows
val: 71 °C
